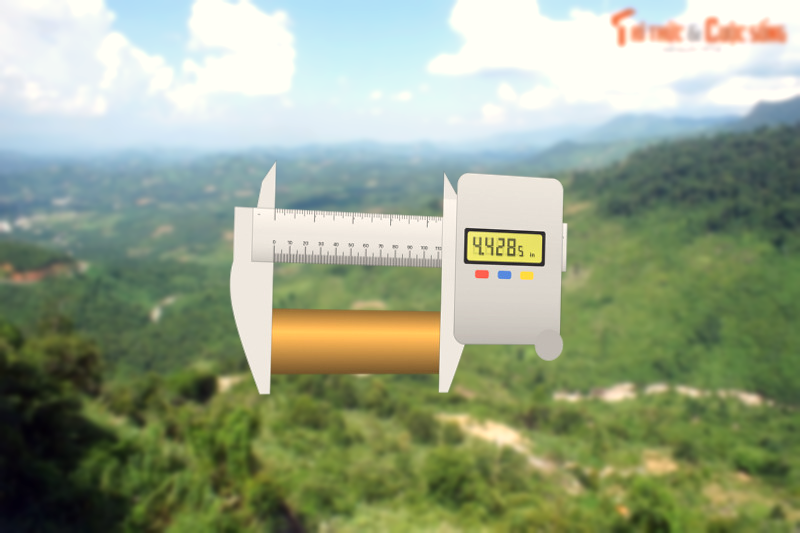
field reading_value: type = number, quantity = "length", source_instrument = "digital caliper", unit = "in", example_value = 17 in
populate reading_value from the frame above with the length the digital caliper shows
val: 4.4285 in
